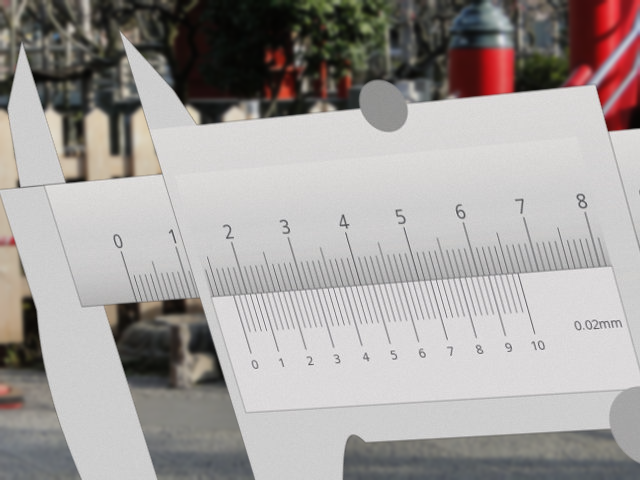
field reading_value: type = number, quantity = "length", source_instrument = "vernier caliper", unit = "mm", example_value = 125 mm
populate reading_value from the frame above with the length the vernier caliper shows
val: 17.6 mm
